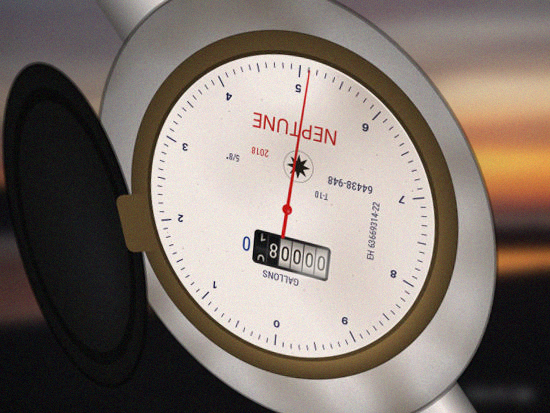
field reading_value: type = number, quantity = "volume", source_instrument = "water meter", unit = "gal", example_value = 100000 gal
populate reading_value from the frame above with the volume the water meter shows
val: 805.1 gal
